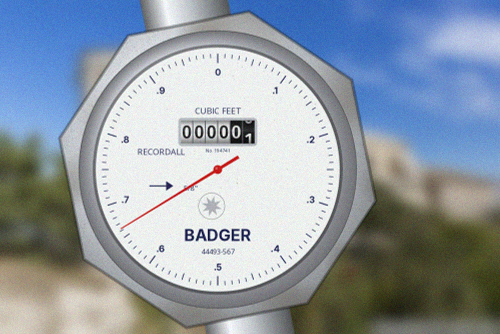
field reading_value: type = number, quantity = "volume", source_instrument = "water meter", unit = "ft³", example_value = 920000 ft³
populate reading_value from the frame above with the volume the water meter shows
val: 0.66 ft³
